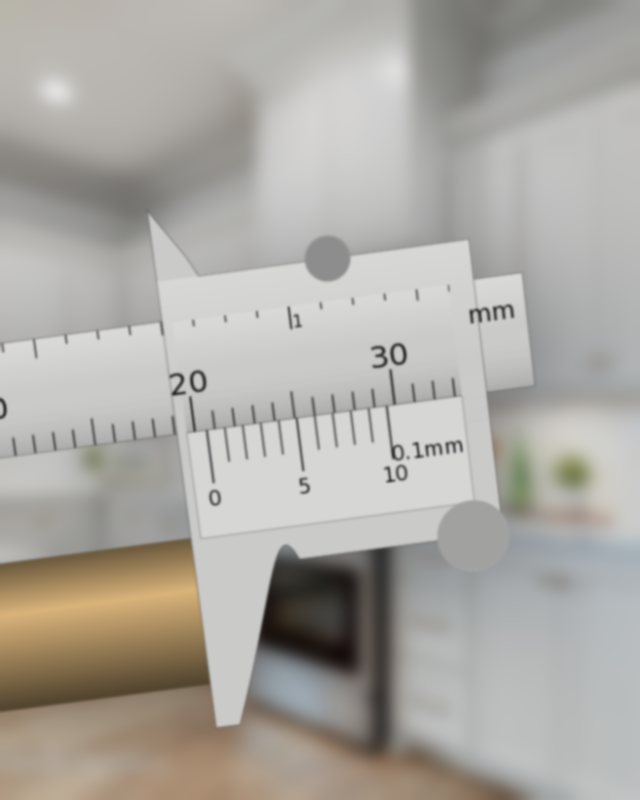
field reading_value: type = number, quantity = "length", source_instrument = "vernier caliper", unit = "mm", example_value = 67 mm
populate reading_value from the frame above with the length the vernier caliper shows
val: 20.6 mm
